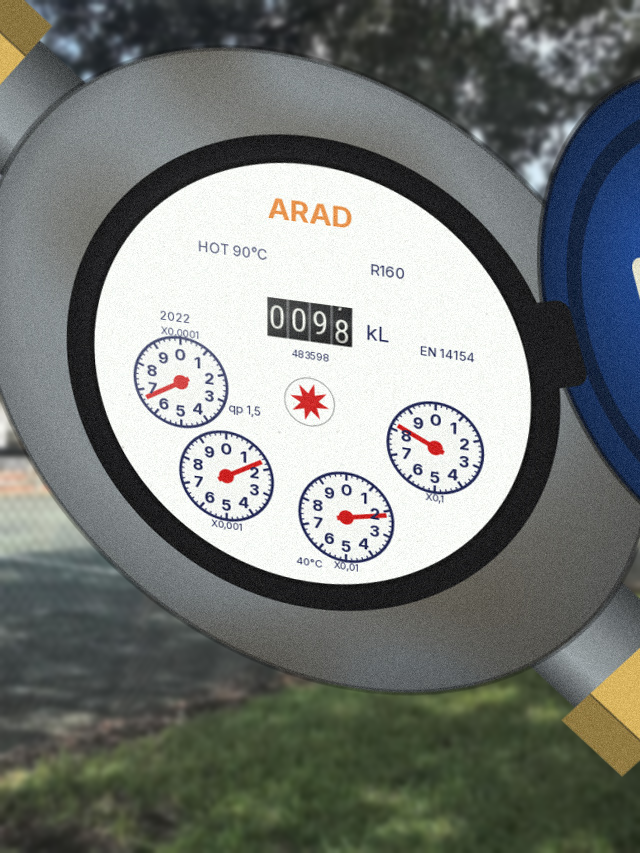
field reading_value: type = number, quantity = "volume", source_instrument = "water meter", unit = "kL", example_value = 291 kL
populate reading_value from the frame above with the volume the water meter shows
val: 97.8216 kL
